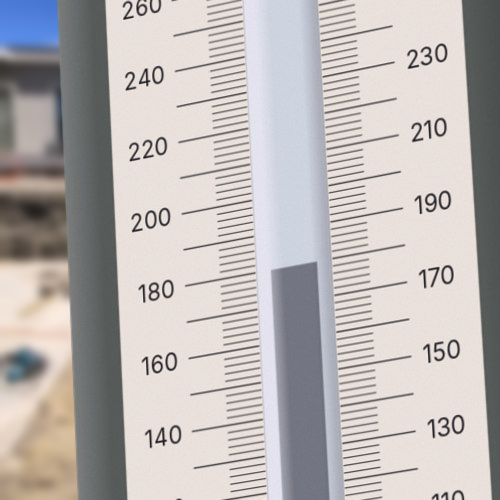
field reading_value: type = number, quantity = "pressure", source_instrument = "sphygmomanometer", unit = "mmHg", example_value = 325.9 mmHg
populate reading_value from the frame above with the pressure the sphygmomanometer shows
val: 180 mmHg
